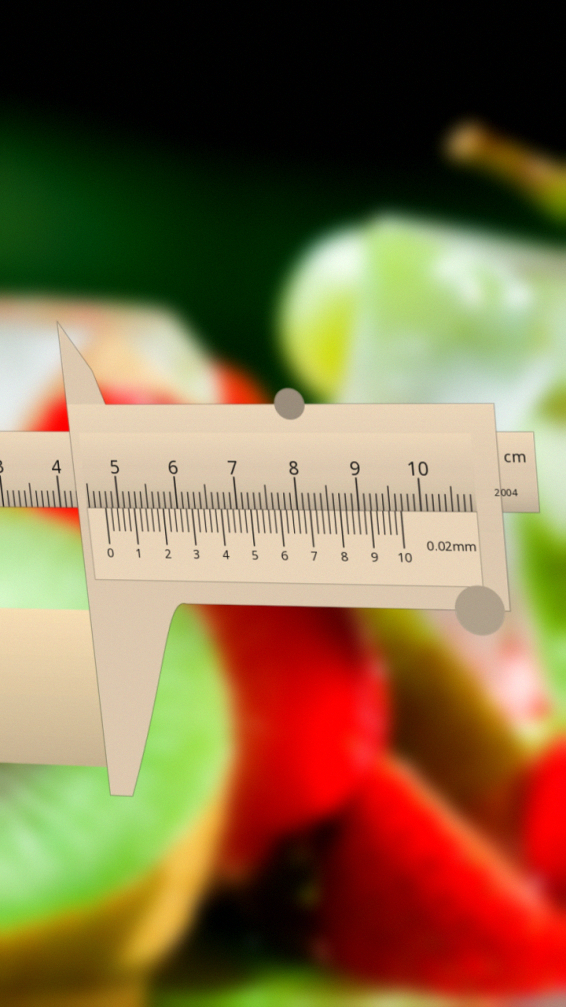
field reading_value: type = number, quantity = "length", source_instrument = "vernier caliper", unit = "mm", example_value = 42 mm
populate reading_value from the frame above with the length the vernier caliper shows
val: 47.8 mm
